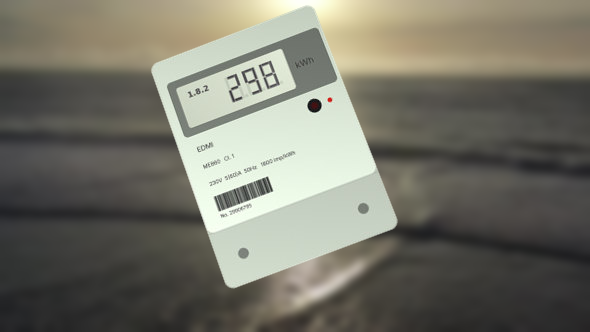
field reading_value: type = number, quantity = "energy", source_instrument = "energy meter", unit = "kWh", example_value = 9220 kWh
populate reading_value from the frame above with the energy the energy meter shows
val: 298 kWh
